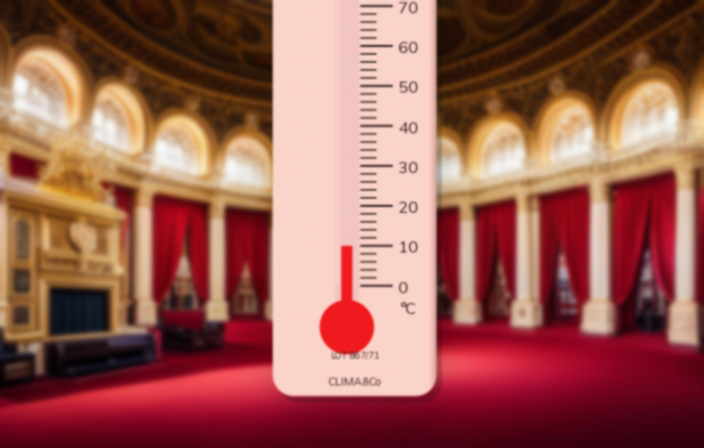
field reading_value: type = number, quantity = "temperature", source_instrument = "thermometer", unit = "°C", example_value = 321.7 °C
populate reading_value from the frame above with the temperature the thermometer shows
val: 10 °C
